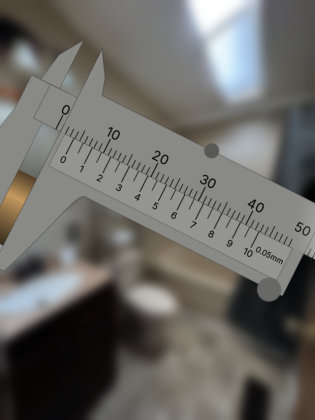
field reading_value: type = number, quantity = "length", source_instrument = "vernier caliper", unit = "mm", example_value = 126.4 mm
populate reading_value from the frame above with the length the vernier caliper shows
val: 3.8 mm
